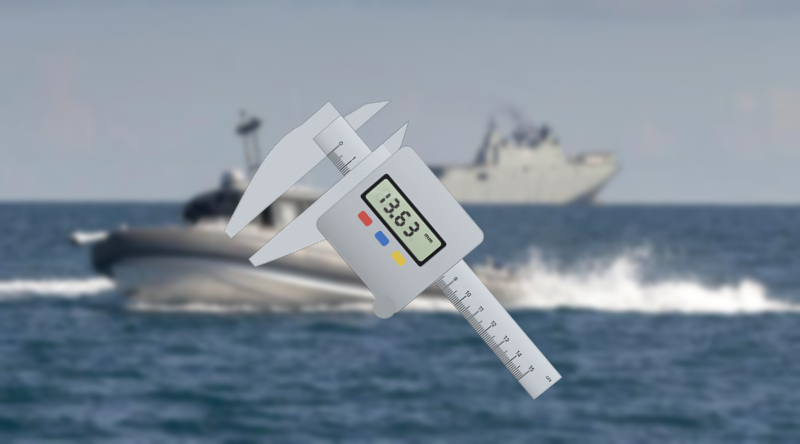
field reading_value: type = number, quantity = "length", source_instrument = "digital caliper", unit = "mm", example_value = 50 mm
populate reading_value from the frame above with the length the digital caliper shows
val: 13.63 mm
